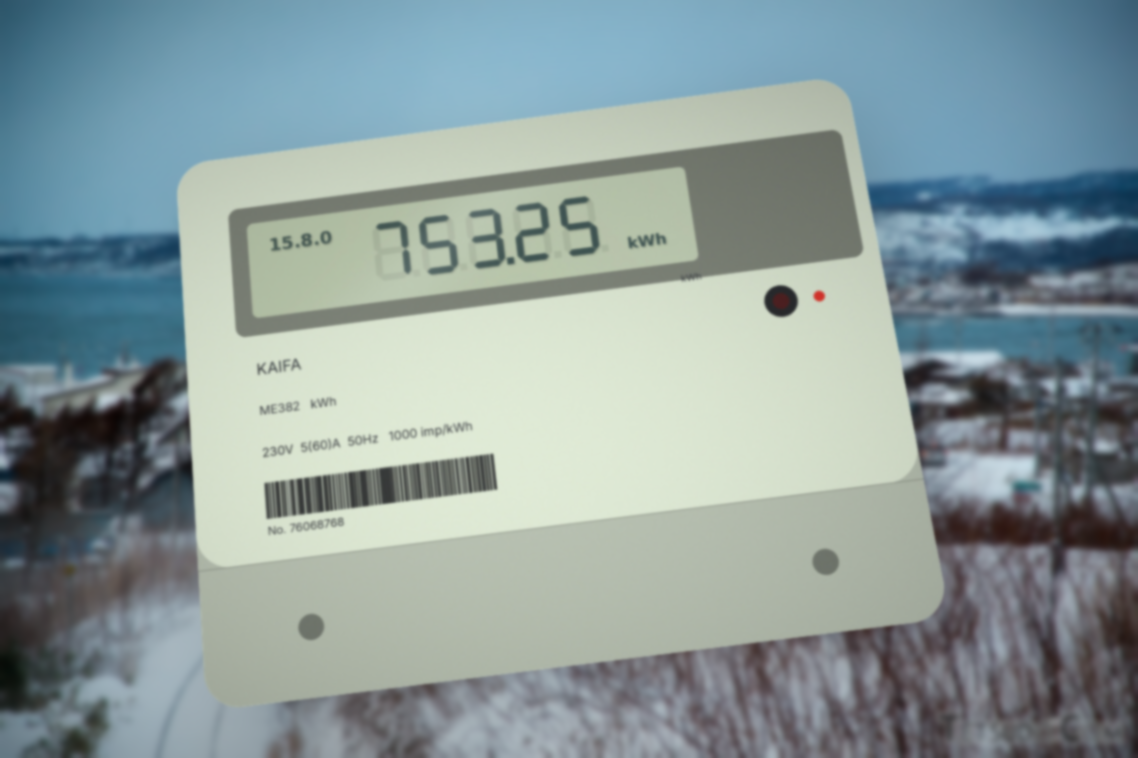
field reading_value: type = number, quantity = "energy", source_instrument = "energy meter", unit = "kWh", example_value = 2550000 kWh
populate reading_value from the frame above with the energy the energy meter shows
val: 753.25 kWh
